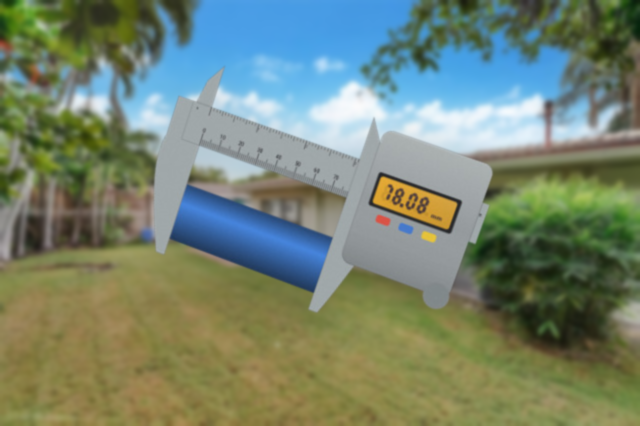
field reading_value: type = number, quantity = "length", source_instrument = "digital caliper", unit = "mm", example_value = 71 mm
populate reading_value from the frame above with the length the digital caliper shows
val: 78.08 mm
